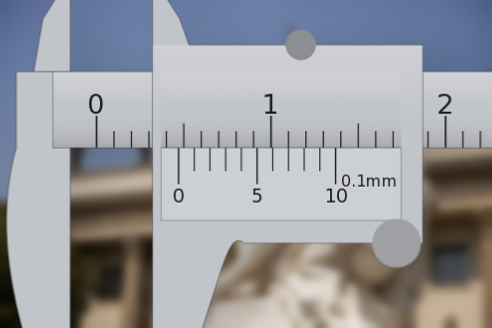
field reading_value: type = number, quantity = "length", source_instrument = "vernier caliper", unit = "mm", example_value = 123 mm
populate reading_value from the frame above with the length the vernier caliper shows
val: 4.7 mm
